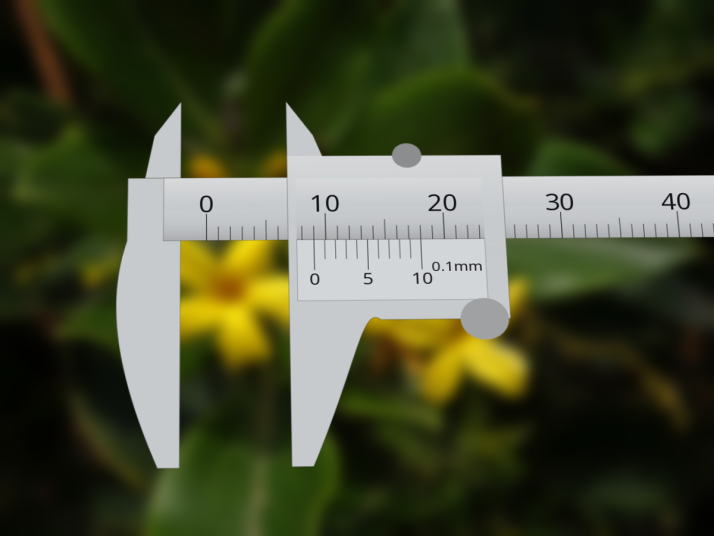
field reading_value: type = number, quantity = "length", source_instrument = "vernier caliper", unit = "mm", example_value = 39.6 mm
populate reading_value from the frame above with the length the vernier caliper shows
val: 9.0 mm
